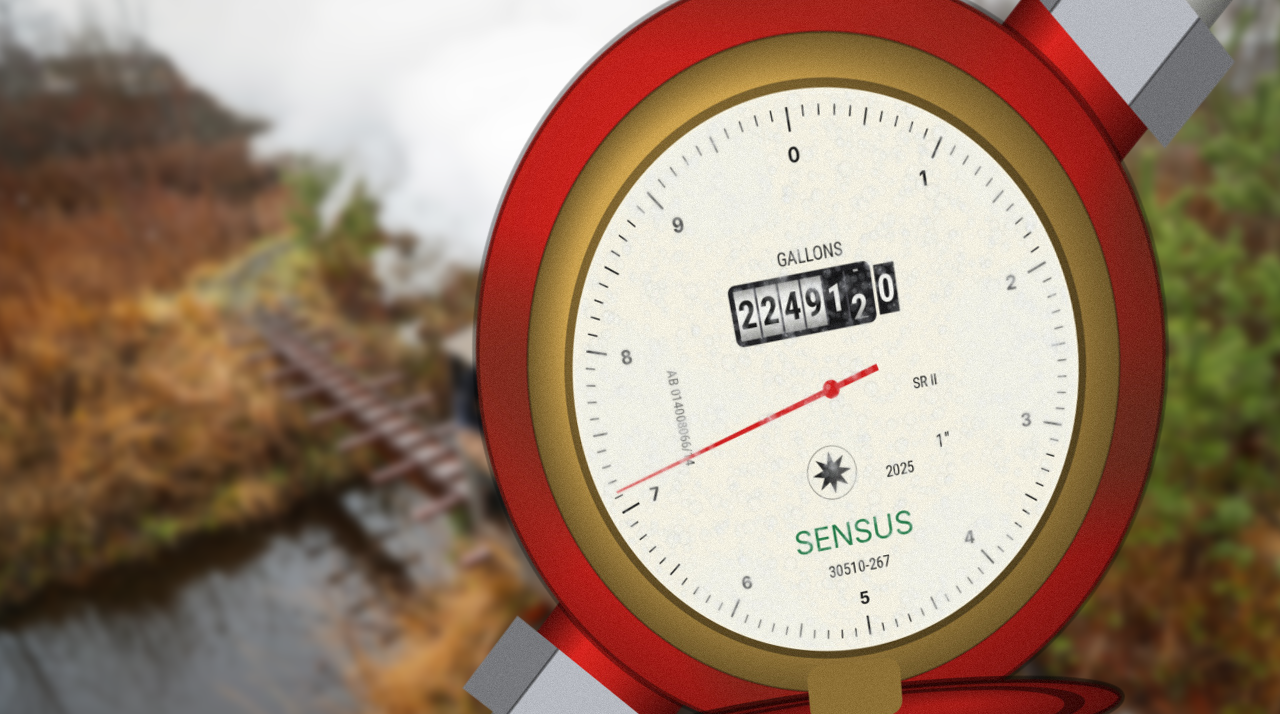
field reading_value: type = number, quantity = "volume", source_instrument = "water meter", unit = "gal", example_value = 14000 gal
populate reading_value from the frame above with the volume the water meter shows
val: 2249117.1 gal
